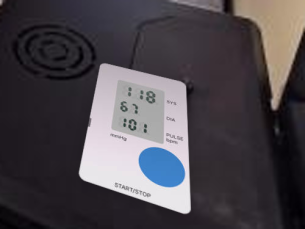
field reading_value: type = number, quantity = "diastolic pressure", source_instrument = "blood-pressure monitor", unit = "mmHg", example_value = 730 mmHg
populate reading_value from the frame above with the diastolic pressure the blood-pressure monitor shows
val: 67 mmHg
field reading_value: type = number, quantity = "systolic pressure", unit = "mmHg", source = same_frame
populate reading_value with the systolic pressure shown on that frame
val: 118 mmHg
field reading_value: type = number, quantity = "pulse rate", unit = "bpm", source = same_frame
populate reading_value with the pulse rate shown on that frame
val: 101 bpm
